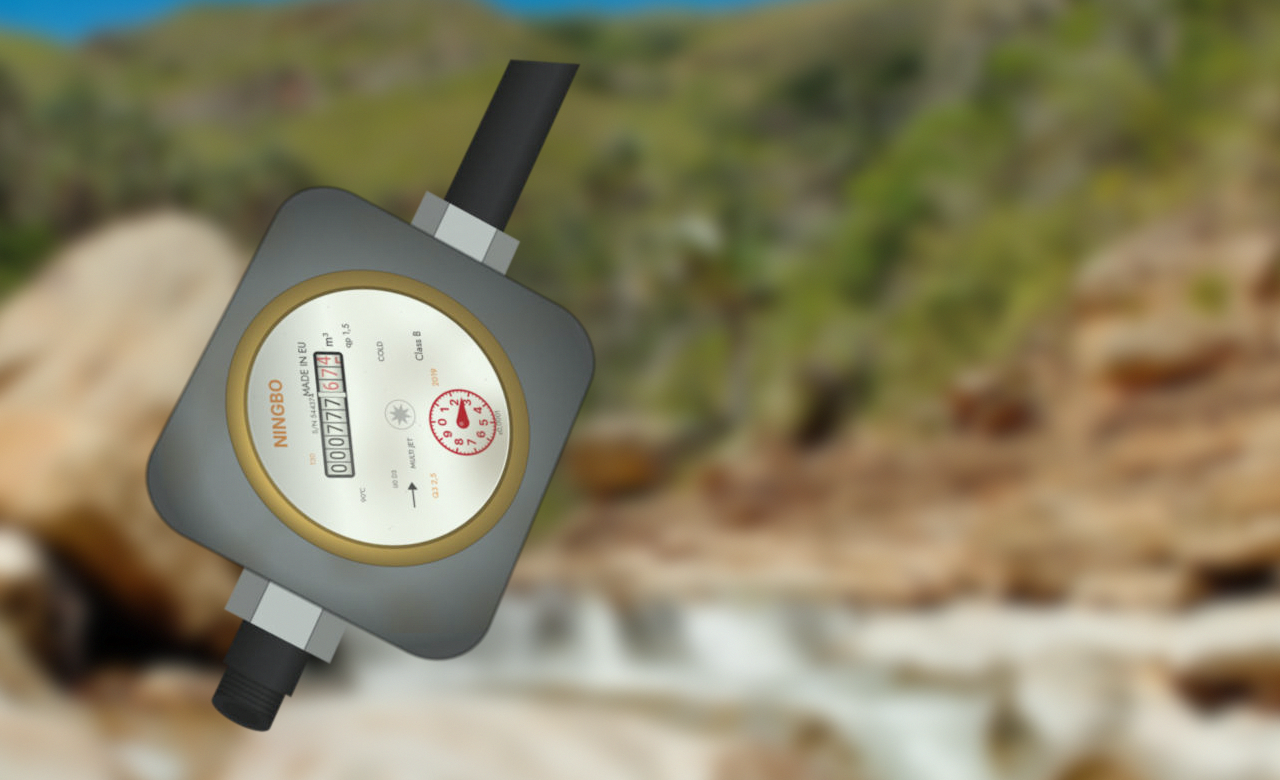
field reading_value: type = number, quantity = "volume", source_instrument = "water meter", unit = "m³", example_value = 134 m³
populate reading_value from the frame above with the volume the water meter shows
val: 777.6742 m³
